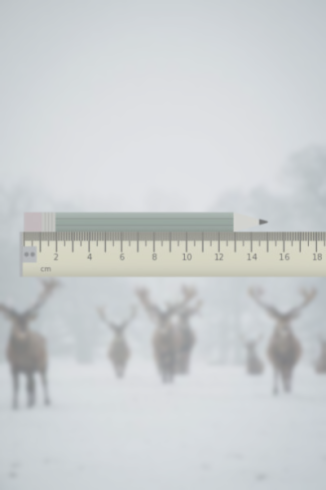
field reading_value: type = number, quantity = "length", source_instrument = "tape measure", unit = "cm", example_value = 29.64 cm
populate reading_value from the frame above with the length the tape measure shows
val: 15 cm
